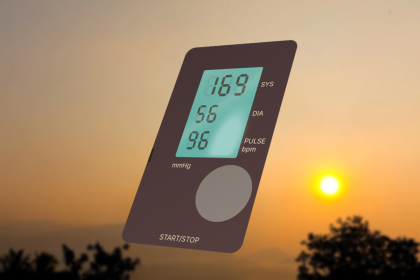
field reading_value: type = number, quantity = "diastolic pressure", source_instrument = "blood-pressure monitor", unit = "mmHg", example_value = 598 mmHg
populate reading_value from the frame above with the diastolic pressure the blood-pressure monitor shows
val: 56 mmHg
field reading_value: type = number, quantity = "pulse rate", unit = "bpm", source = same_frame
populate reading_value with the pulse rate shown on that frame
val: 96 bpm
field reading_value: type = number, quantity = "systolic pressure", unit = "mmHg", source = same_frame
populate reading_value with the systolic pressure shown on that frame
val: 169 mmHg
